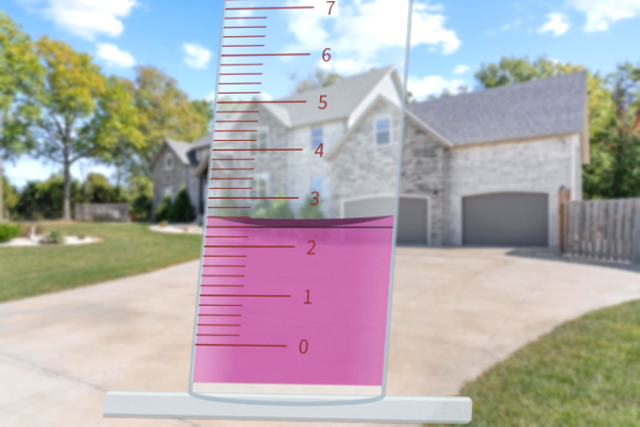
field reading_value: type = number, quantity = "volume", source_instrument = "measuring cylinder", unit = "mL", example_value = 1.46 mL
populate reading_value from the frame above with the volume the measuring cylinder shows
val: 2.4 mL
